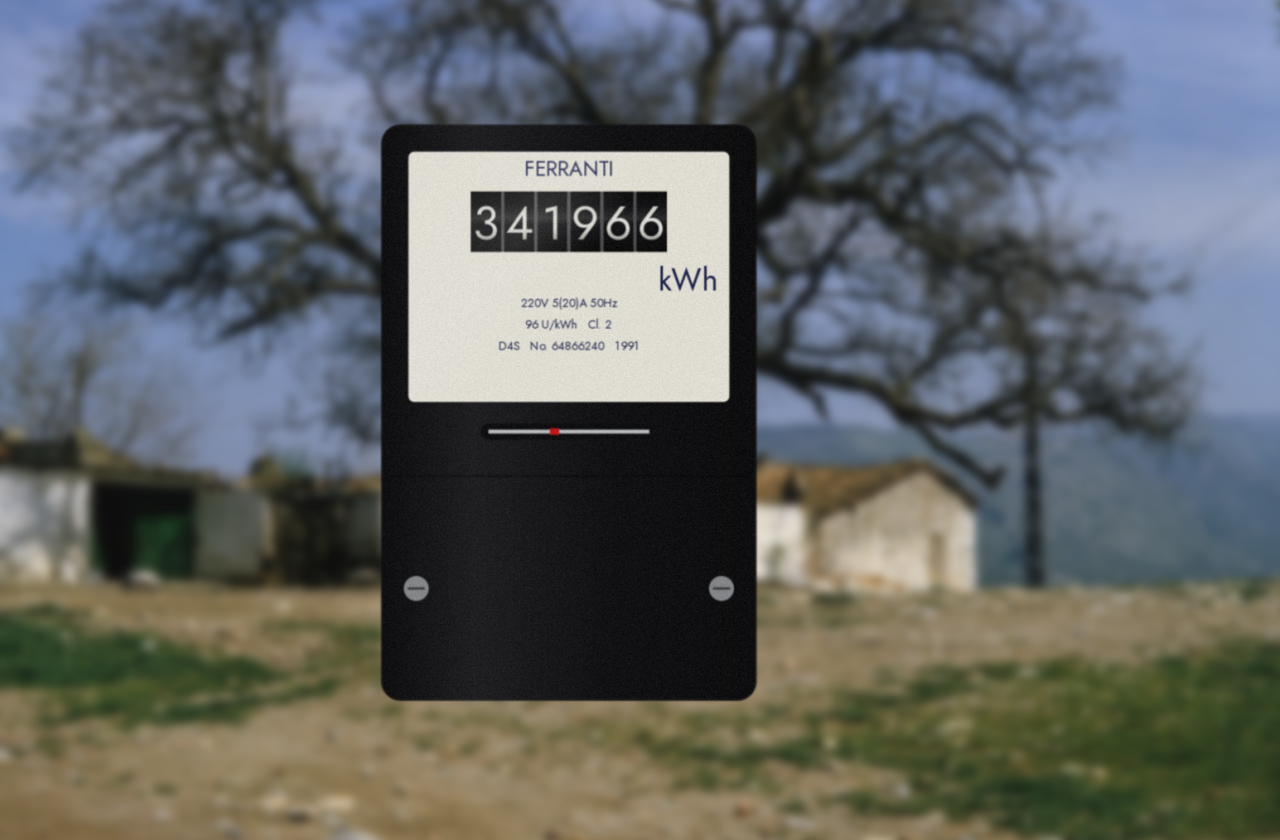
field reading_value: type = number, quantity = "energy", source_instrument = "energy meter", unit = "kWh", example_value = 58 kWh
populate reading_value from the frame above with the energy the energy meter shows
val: 341966 kWh
